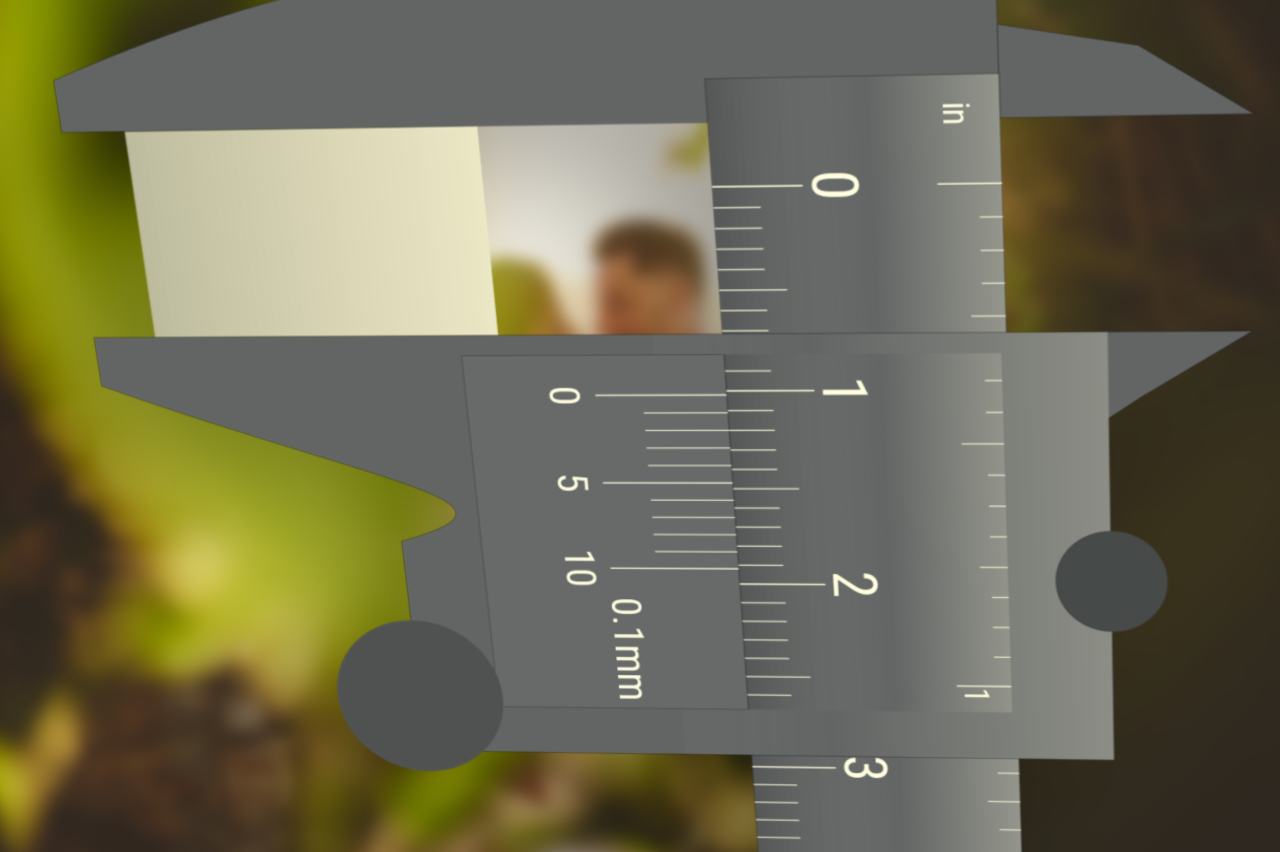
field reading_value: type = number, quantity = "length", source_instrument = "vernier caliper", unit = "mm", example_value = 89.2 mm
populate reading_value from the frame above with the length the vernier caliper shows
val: 10.2 mm
